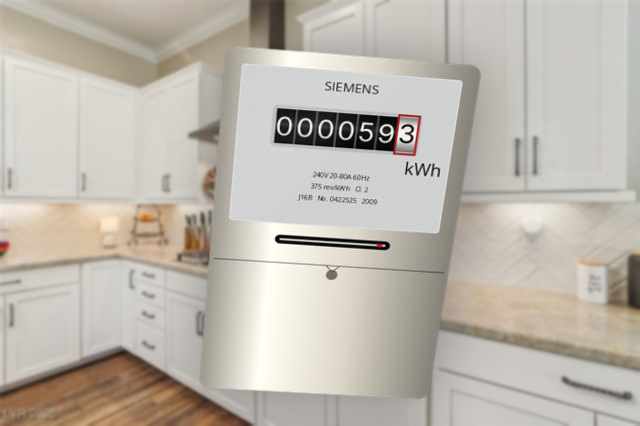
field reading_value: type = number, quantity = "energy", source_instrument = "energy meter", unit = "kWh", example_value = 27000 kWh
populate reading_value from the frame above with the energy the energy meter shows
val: 59.3 kWh
